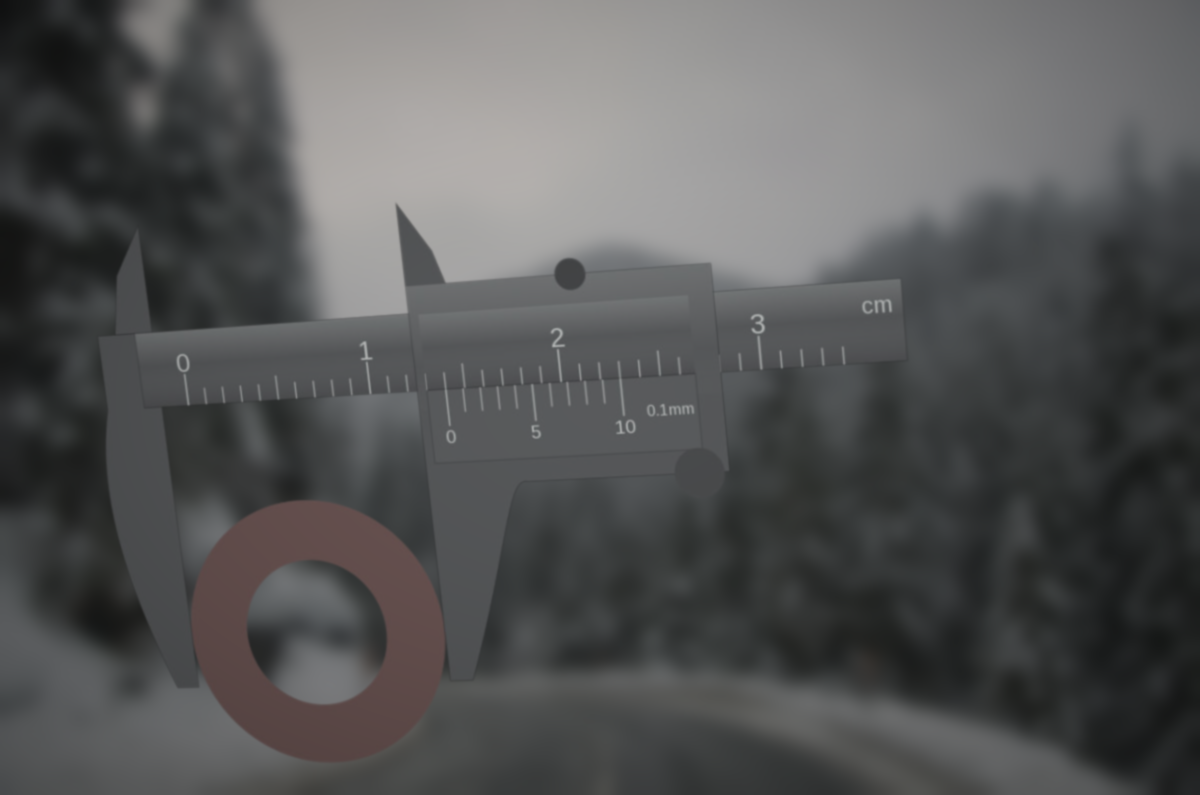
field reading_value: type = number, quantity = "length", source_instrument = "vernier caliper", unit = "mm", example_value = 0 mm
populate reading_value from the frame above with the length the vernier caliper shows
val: 14.0 mm
